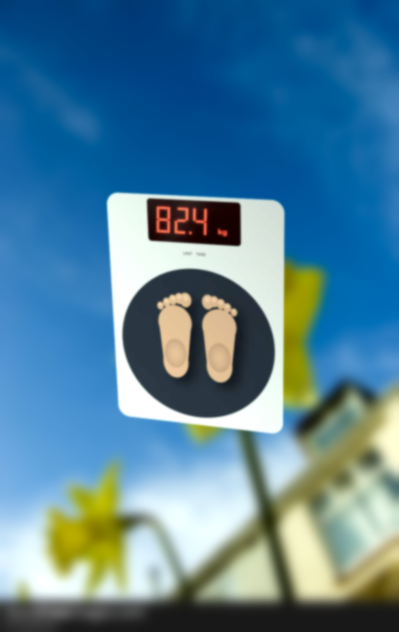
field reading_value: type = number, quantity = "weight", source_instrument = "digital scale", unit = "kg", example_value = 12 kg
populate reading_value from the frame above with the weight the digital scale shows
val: 82.4 kg
